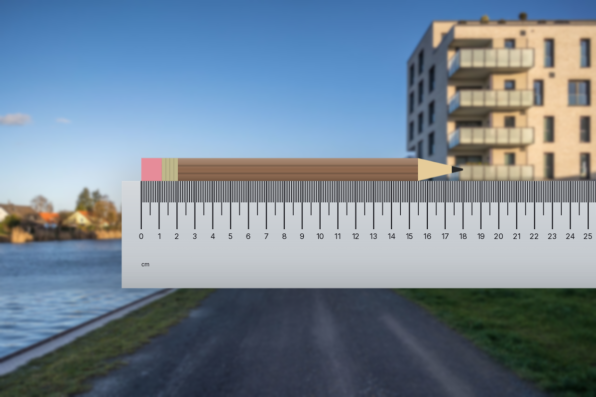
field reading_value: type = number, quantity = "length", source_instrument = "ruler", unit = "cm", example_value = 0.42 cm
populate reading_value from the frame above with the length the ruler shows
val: 18 cm
